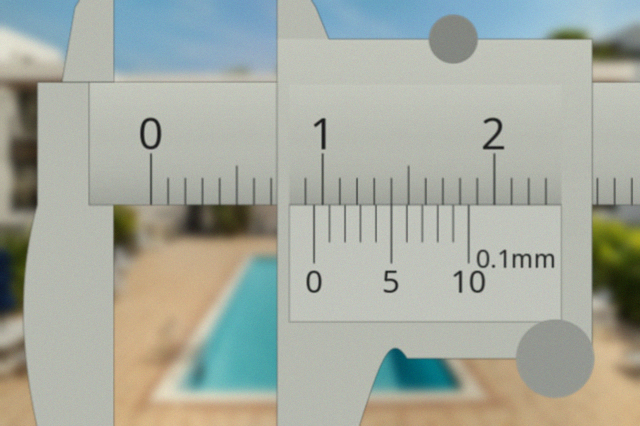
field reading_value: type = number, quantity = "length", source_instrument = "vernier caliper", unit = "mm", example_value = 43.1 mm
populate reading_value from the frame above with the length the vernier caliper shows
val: 9.5 mm
